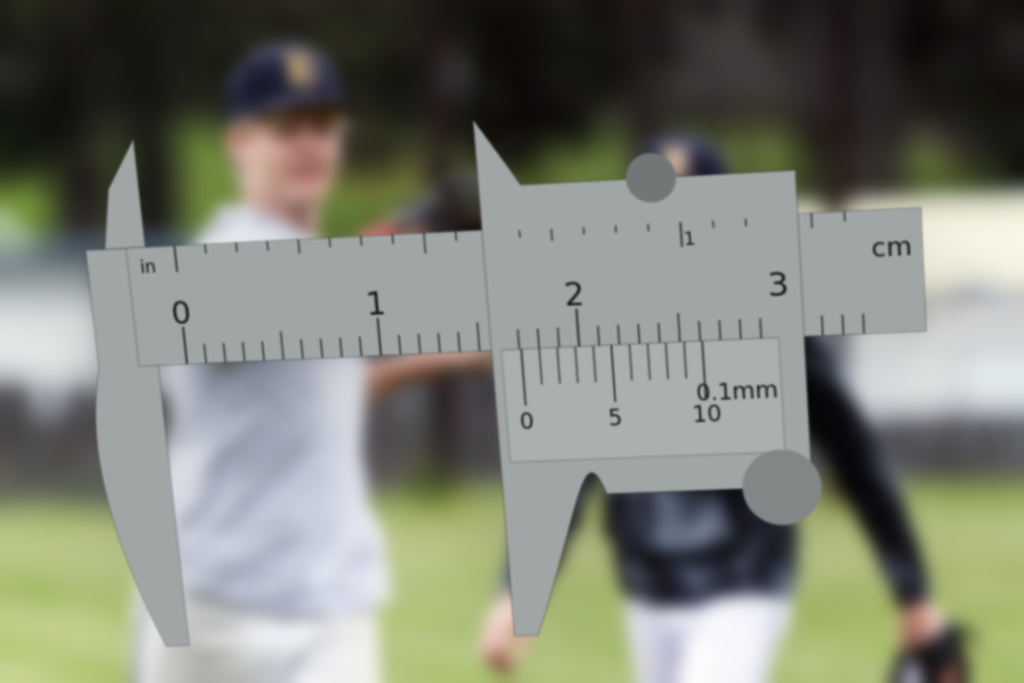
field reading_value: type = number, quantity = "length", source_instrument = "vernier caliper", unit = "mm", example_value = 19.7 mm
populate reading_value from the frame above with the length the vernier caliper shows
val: 17.1 mm
